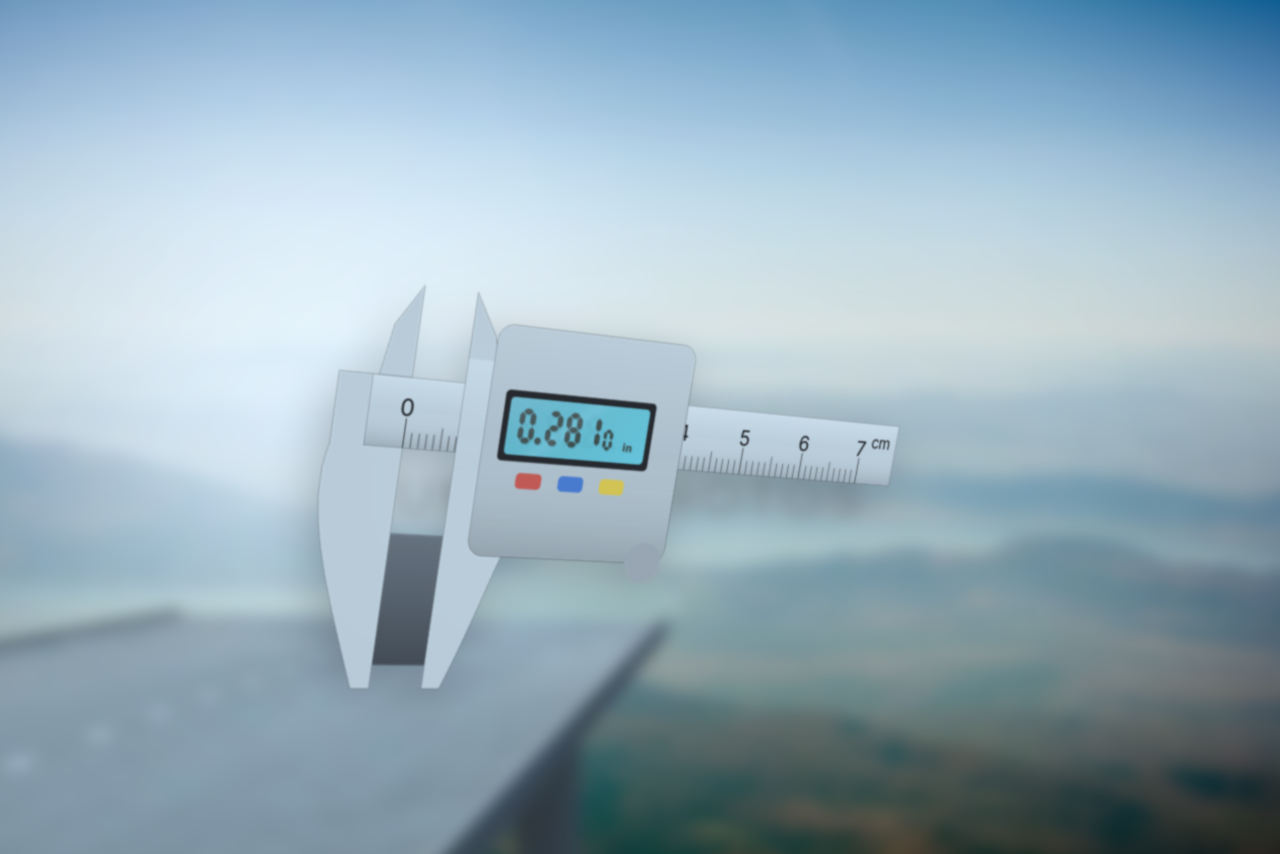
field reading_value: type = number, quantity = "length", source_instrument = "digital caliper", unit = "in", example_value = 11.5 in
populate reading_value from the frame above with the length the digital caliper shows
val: 0.2810 in
